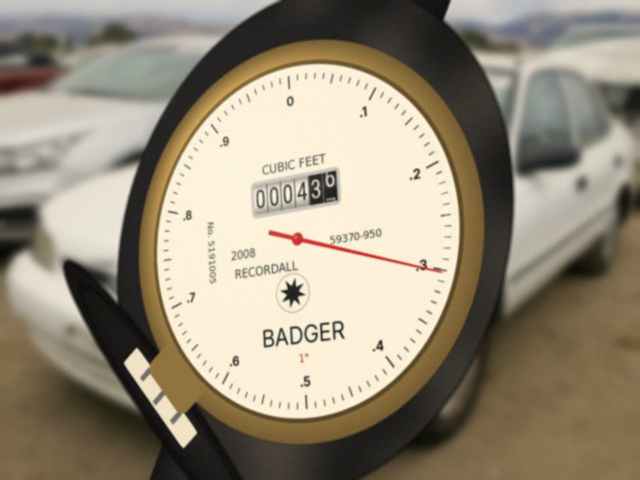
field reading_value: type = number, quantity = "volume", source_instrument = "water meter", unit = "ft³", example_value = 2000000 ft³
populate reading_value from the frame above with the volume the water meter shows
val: 436.30 ft³
